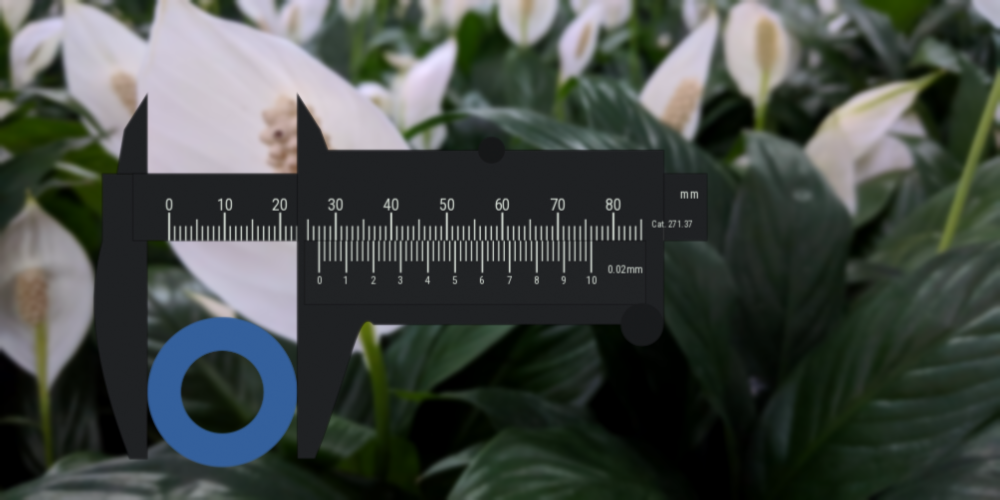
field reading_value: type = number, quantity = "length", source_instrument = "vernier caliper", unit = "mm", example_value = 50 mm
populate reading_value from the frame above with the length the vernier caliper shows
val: 27.0 mm
